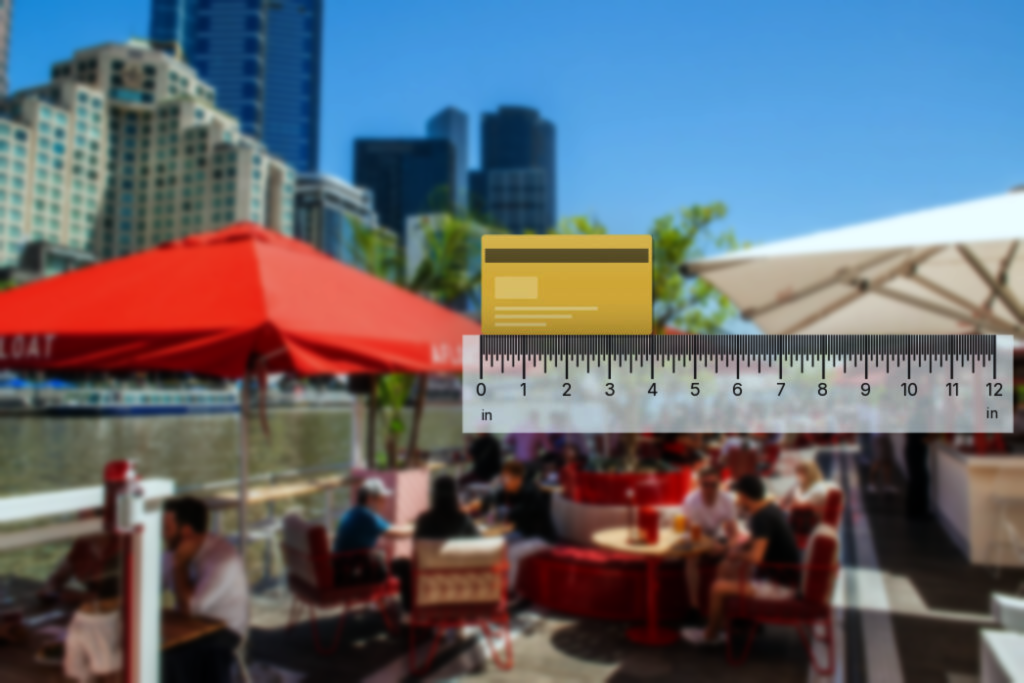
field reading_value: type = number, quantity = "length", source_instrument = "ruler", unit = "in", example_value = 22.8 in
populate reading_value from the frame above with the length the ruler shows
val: 4 in
